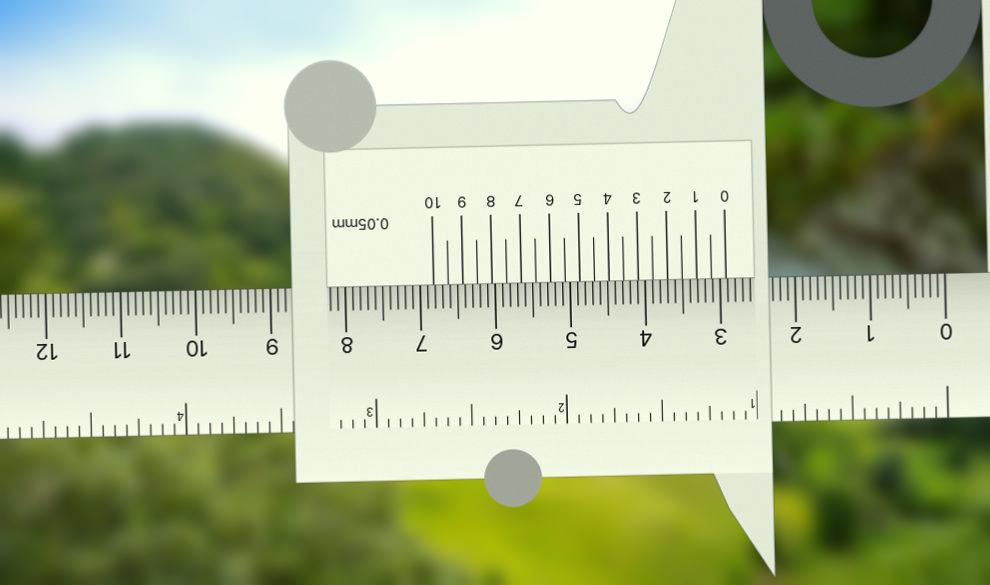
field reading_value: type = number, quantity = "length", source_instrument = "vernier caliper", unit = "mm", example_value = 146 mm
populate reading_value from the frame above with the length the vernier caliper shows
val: 29.2 mm
